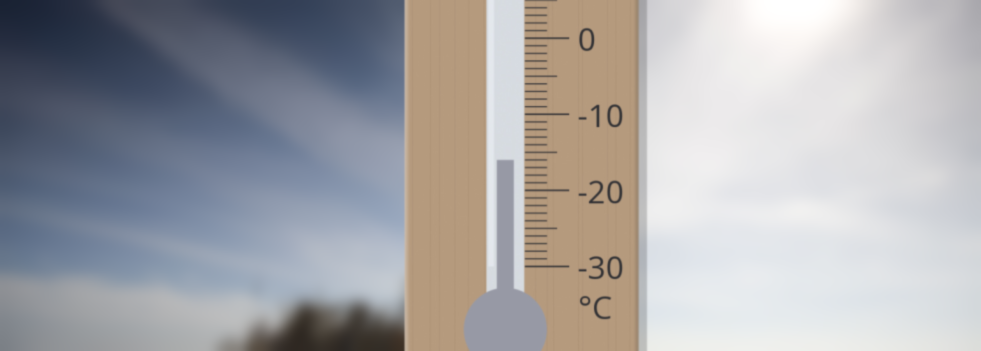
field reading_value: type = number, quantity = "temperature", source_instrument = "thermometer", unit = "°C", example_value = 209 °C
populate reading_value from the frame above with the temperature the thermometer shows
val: -16 °C
